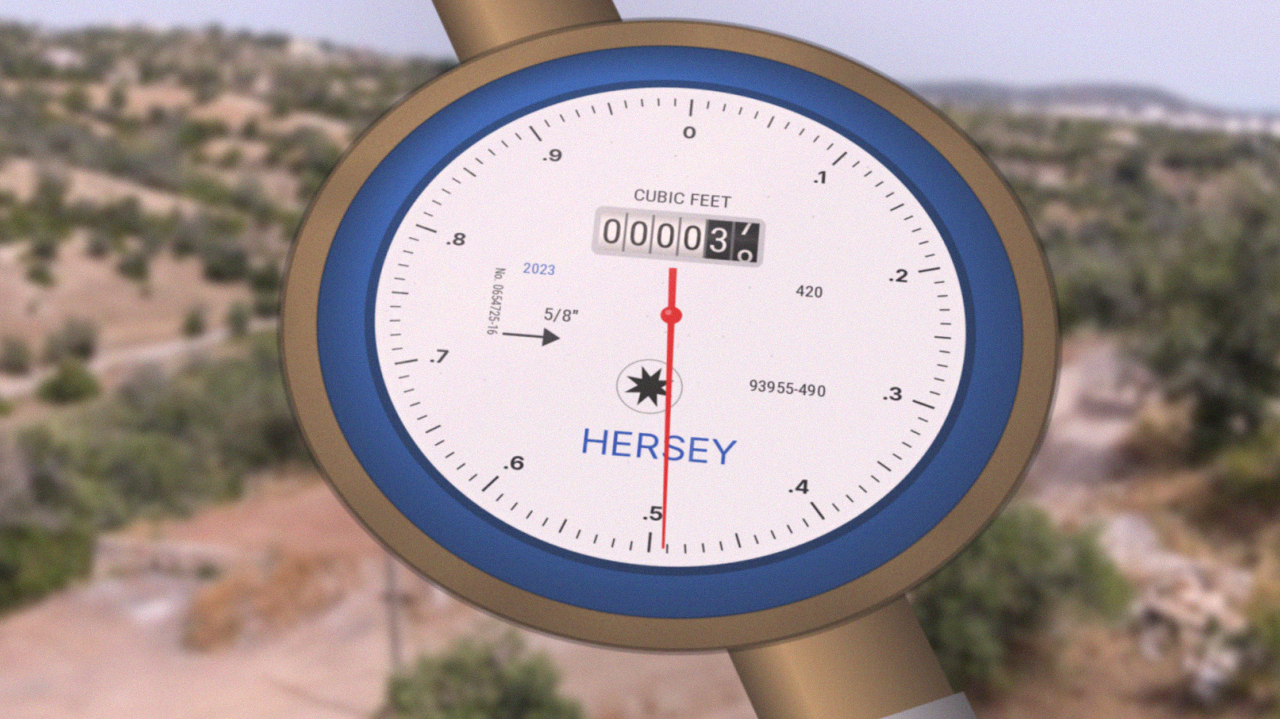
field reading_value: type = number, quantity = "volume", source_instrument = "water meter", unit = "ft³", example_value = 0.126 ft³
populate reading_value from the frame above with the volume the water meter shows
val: 37.49 ft³
